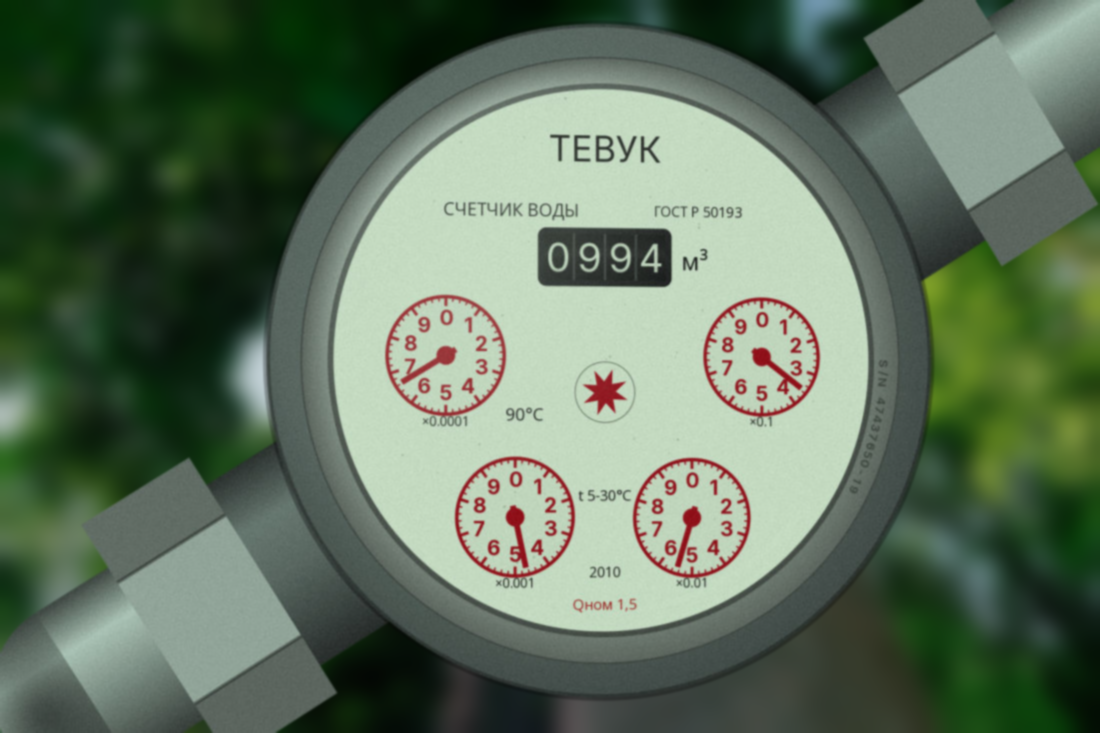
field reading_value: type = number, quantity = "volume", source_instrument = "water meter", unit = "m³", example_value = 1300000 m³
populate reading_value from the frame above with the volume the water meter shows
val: 994.3546 m³
